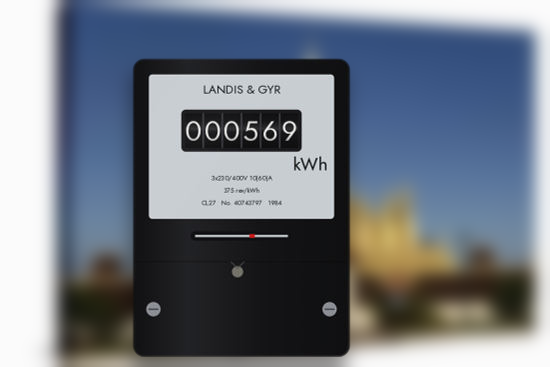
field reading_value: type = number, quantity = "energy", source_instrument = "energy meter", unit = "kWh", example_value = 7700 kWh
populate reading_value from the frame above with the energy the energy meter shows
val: 569 kWh
